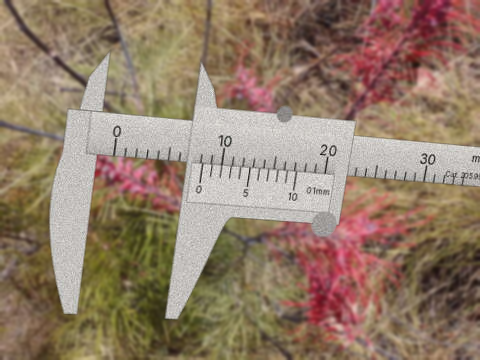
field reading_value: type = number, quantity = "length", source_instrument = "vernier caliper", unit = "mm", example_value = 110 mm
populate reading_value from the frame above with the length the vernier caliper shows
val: 8.2 mm
